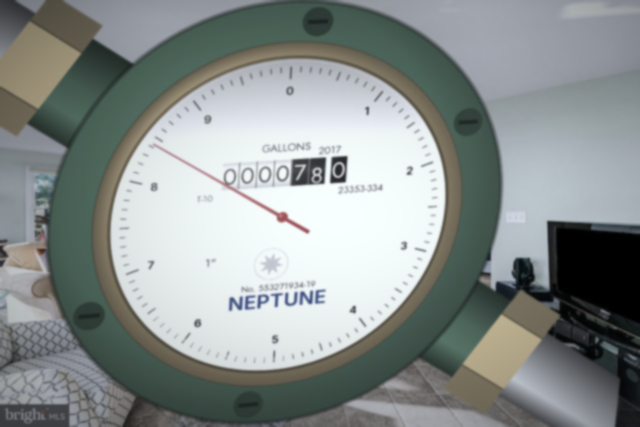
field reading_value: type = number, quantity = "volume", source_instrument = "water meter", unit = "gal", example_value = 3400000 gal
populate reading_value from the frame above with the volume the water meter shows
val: 778.4 gal
